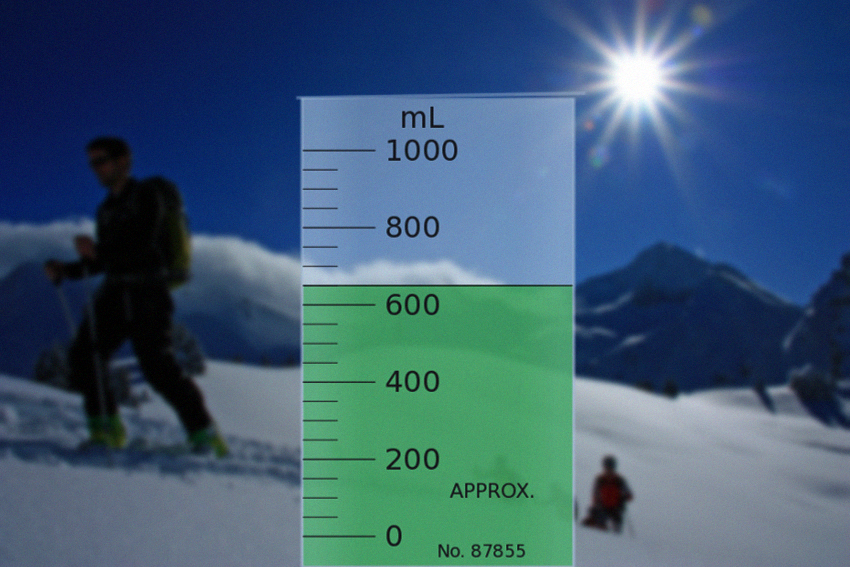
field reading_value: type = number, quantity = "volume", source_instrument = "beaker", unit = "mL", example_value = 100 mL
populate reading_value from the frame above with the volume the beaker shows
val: 650 mL
